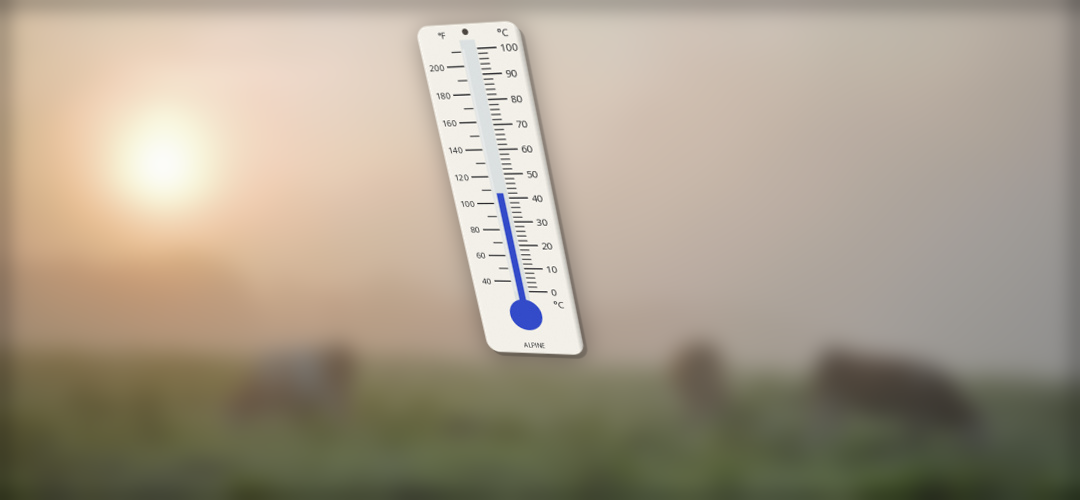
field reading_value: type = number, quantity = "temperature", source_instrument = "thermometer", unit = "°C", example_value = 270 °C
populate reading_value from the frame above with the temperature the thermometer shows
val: 42 °C
